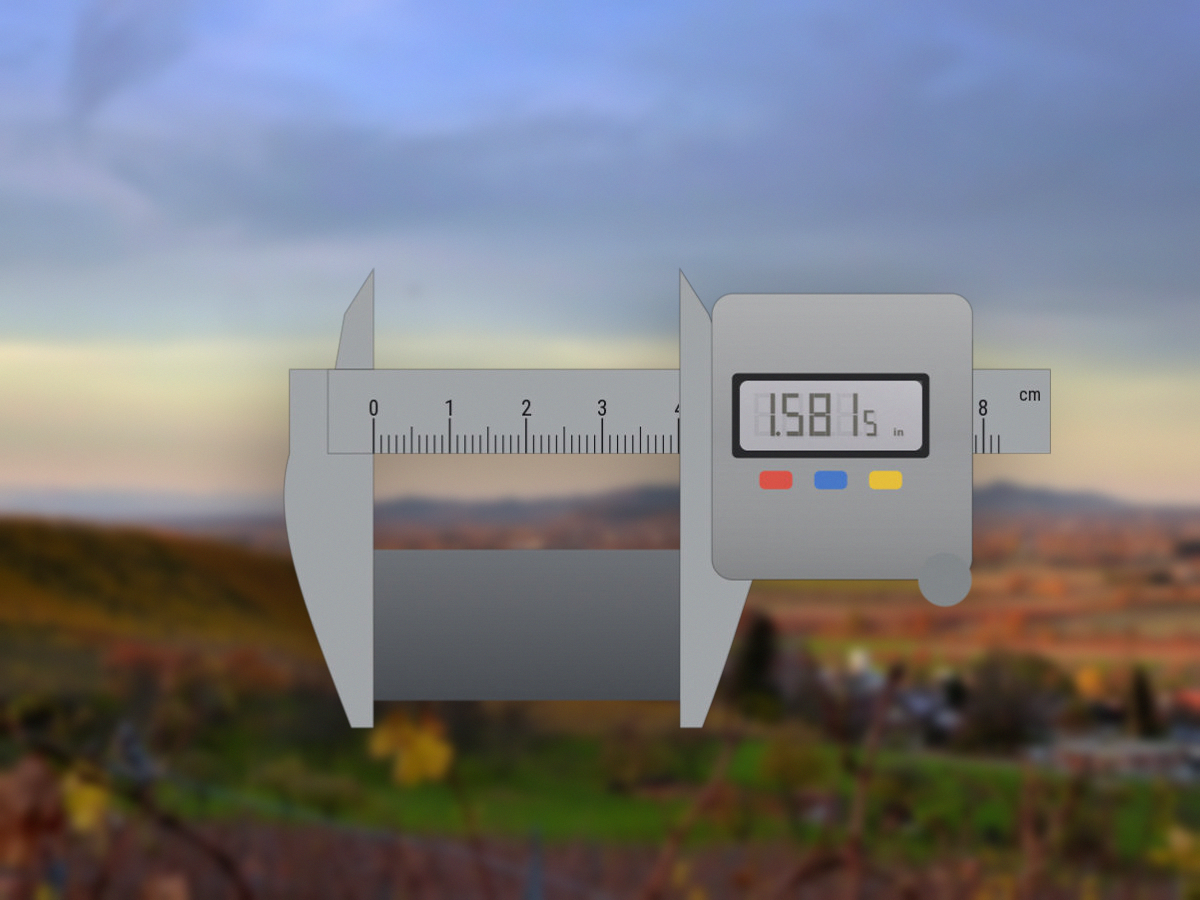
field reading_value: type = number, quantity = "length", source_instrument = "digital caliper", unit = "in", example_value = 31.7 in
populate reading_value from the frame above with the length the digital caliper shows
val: 1.5815 in
